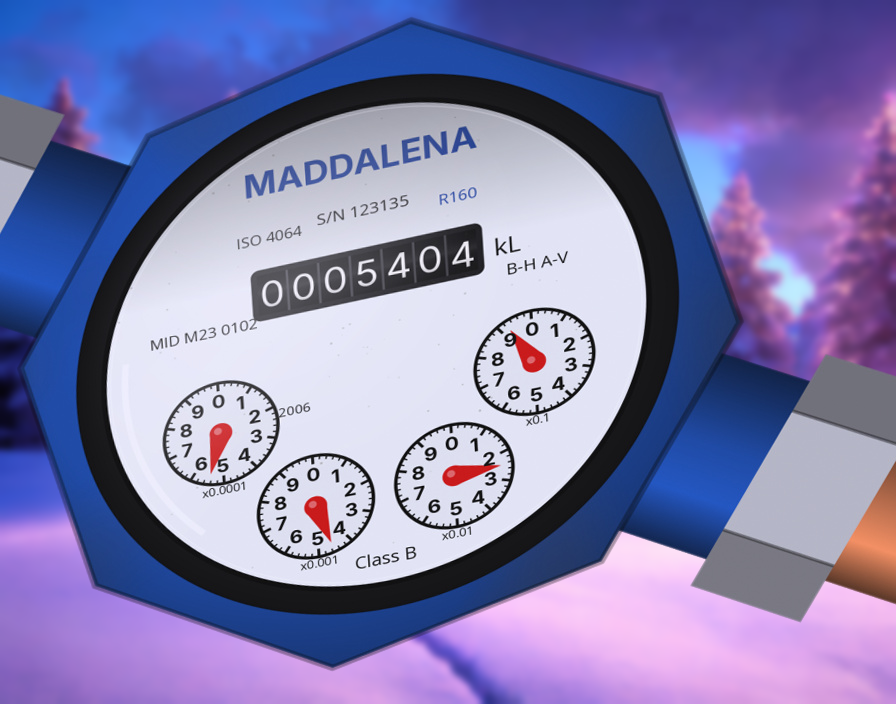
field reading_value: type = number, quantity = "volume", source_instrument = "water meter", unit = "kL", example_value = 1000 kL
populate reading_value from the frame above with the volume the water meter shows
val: 5403.9245 kL
